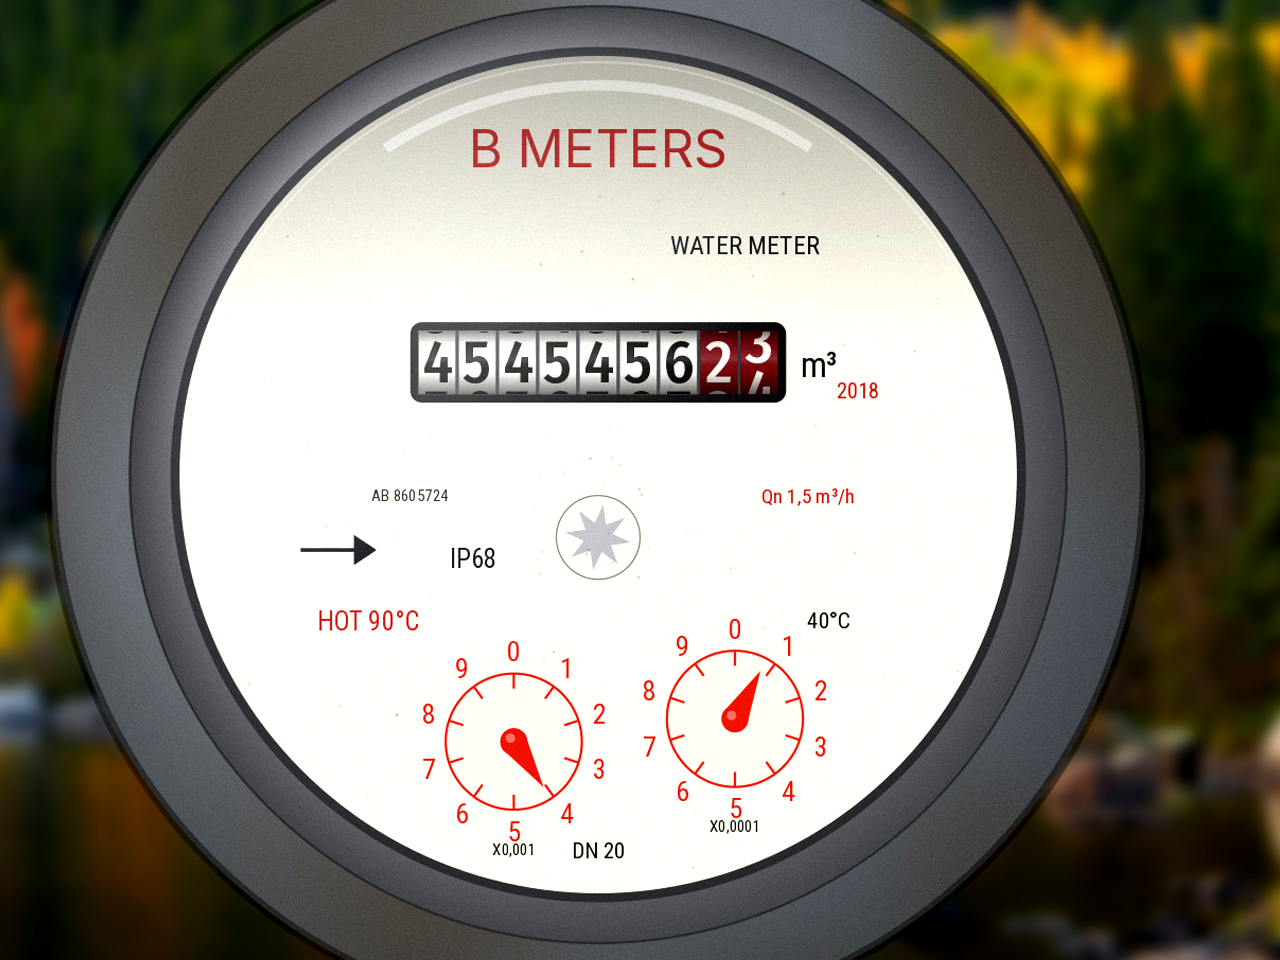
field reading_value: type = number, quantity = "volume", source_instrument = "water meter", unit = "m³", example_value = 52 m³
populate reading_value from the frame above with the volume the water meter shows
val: 4545456.2340 m³
